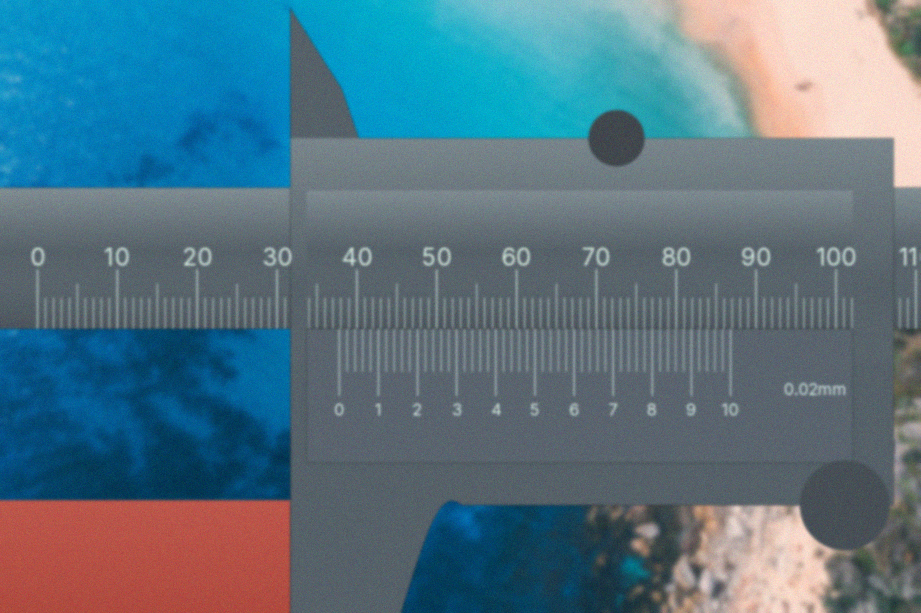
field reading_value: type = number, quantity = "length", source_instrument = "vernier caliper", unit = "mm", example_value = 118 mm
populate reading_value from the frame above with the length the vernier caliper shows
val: 37.8 mm
